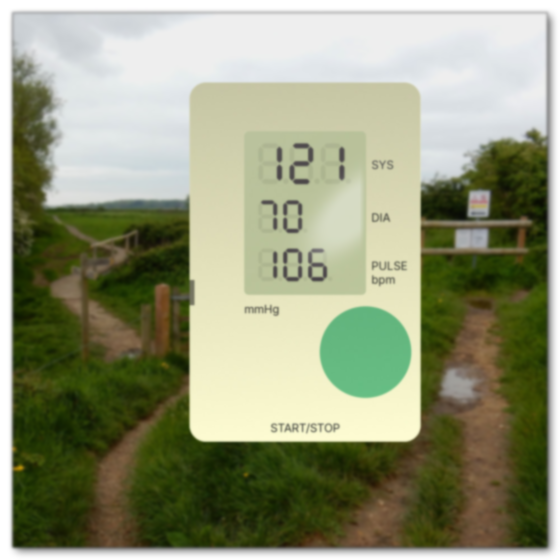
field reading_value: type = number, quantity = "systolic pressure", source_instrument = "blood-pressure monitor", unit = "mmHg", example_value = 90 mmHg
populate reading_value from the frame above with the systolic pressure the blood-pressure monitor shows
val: 121 mmHg
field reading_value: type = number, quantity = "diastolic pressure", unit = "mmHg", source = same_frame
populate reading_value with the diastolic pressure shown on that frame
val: 70 mmHg
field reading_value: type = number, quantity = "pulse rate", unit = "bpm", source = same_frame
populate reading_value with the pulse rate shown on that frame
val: 106 bpm
